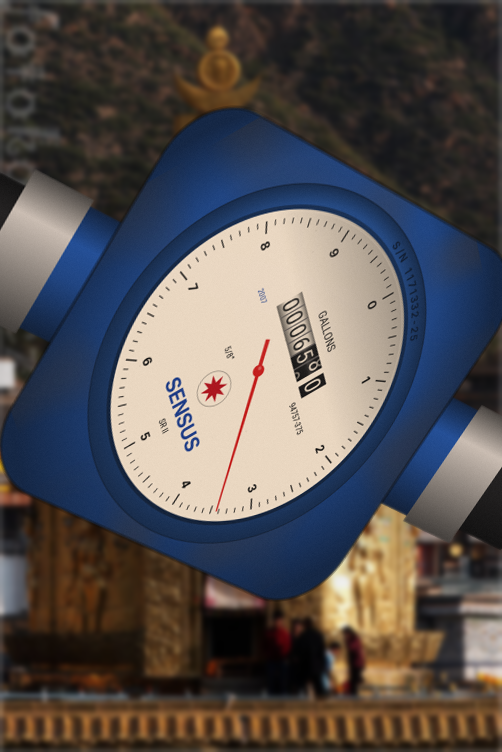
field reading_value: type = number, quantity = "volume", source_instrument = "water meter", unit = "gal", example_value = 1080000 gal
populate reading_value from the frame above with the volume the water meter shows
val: 6583.4 gal
